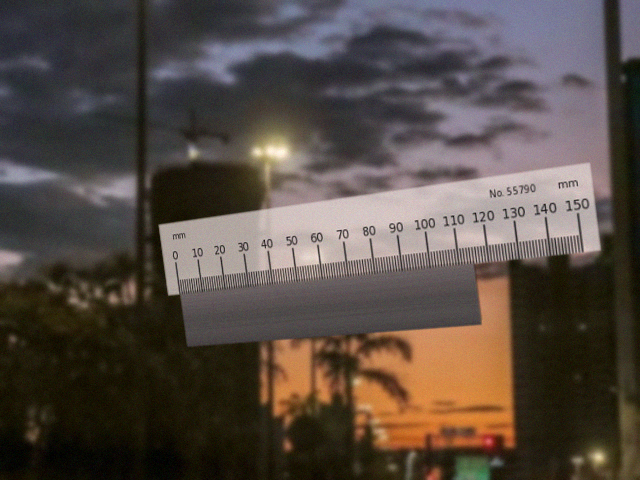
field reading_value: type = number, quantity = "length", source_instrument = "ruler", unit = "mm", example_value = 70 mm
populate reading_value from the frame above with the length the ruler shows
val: 115 mm
